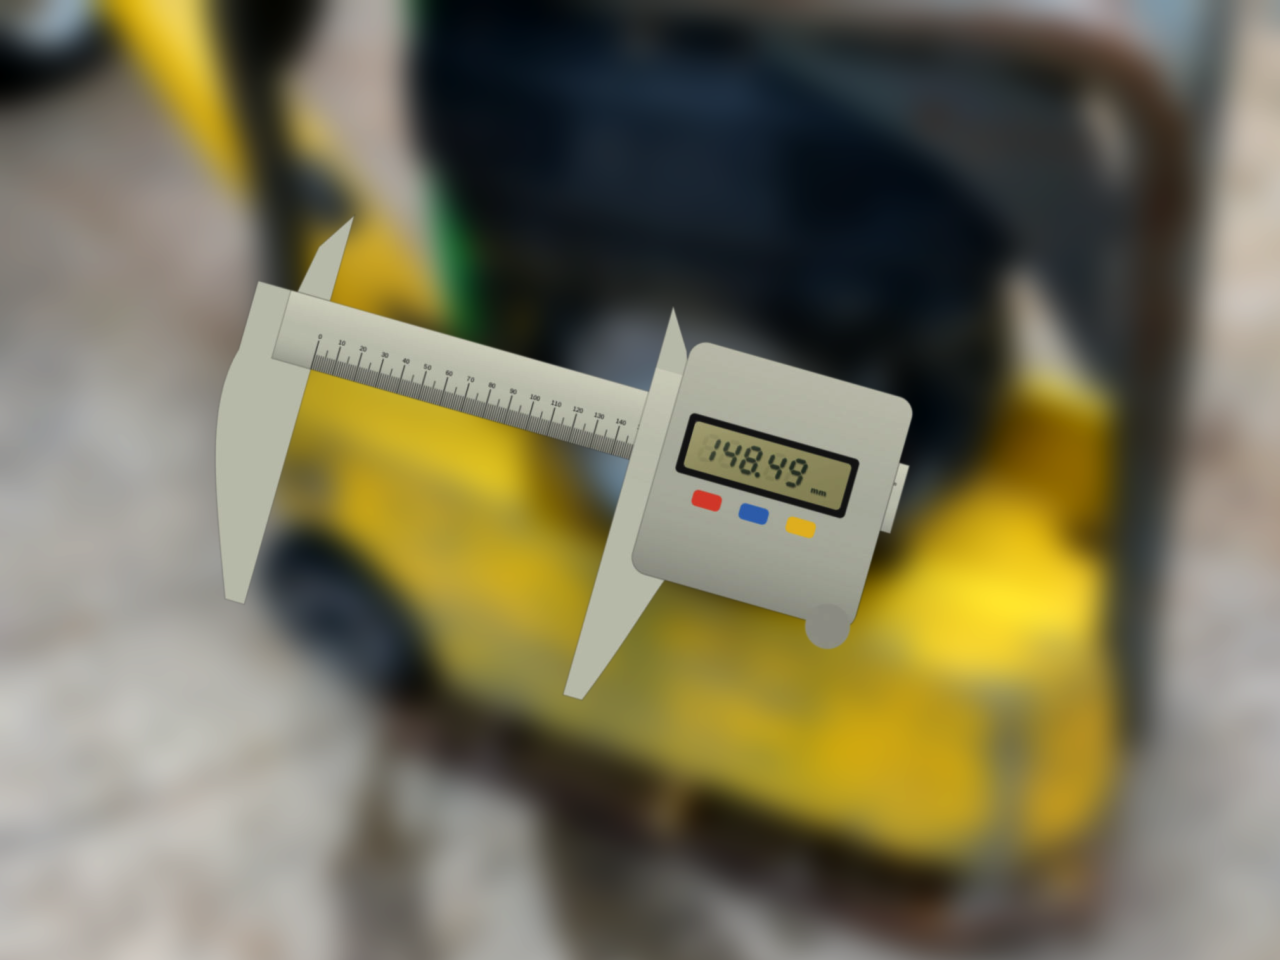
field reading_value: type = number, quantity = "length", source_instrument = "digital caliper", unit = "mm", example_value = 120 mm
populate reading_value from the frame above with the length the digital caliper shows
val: 148.49 mm
